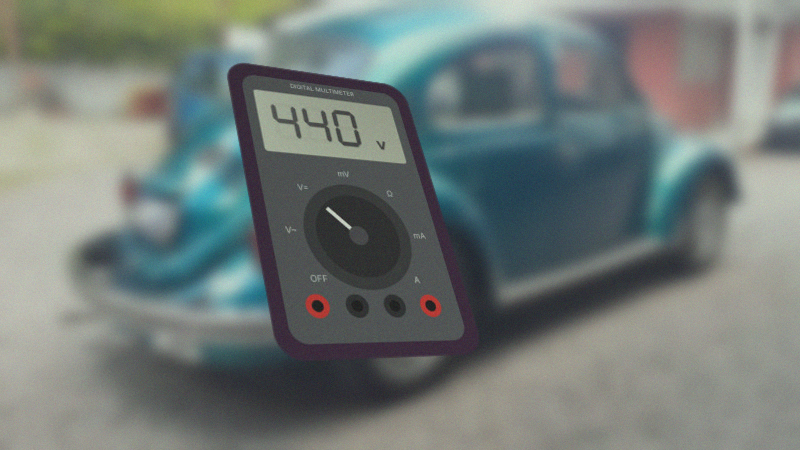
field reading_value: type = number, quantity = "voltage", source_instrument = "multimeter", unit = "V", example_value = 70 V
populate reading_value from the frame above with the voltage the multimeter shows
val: 440 V
